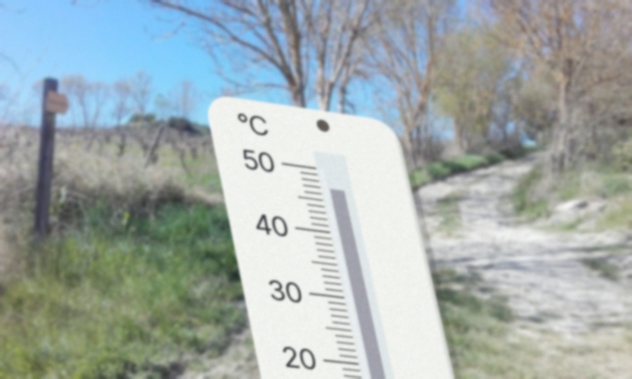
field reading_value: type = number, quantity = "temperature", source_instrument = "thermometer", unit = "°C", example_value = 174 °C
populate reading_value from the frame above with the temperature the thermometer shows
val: 47 °C
